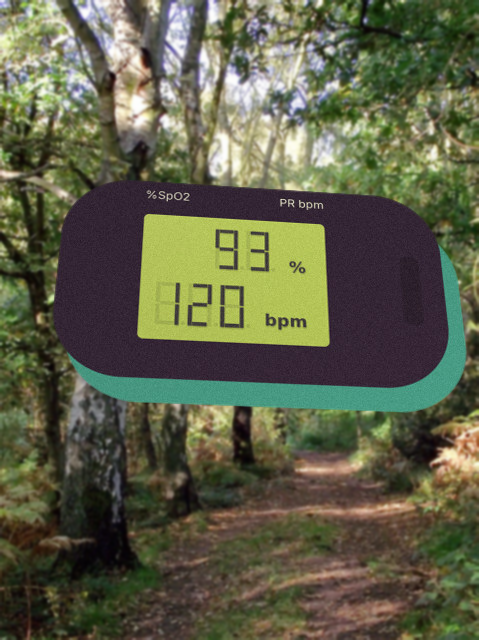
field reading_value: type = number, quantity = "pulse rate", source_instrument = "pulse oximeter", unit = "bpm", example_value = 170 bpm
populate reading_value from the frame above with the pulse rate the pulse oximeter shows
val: 120 bpm
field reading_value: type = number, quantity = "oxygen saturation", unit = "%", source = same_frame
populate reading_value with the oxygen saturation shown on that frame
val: 93 %
